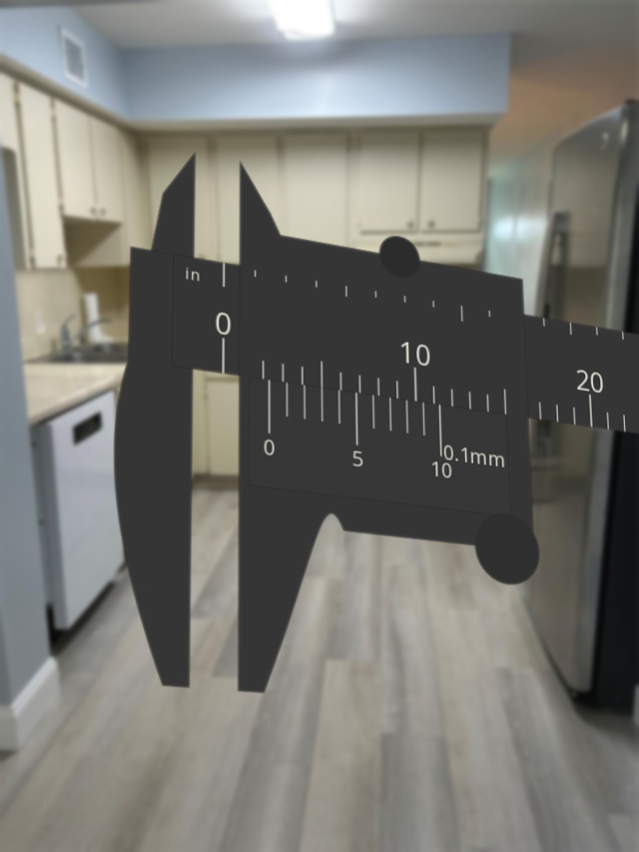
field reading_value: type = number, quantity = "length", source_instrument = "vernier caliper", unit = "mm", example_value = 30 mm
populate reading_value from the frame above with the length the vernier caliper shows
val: 2.3 mm
